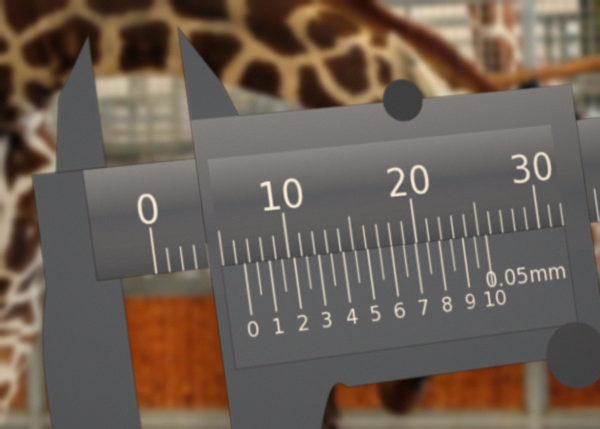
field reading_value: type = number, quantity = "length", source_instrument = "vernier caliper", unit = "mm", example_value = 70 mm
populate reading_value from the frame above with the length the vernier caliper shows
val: 6.6 mm
